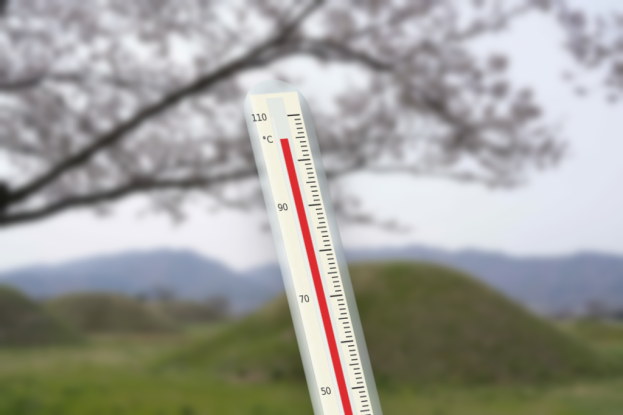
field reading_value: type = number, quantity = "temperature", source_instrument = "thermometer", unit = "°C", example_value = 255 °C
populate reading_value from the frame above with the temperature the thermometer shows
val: 105 °C
